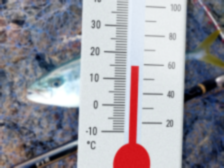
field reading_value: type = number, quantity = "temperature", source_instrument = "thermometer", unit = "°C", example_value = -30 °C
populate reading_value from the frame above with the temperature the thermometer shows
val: 15 °C
